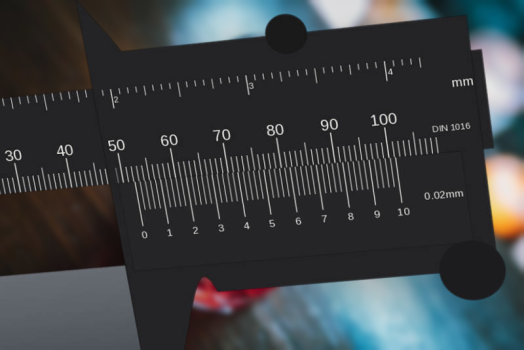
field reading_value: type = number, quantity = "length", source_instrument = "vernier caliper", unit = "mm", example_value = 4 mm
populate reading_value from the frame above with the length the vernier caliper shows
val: 52.2 mm
